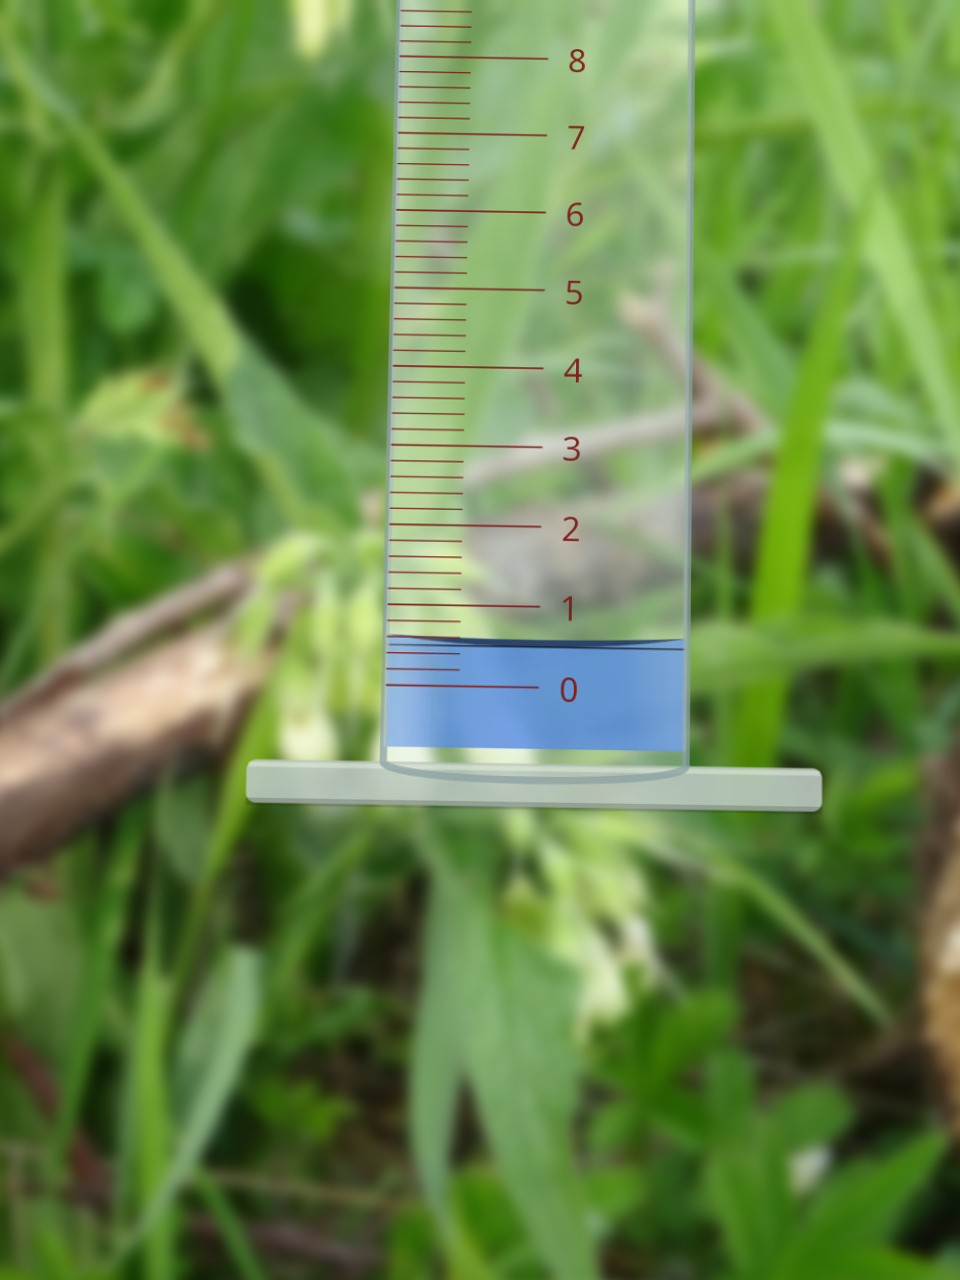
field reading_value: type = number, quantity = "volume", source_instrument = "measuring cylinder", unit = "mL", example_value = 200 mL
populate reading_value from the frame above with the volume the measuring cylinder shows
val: 0.5 mL
